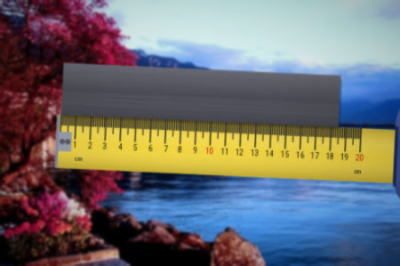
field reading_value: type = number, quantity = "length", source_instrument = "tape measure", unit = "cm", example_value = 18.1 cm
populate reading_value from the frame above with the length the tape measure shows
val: 18.5 cm
